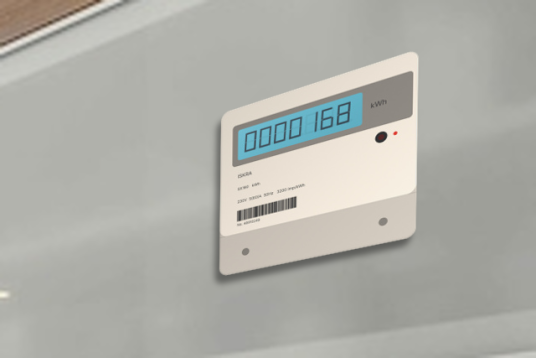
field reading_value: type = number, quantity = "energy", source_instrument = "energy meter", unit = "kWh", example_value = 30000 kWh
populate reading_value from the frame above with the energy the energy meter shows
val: 168 kWh
